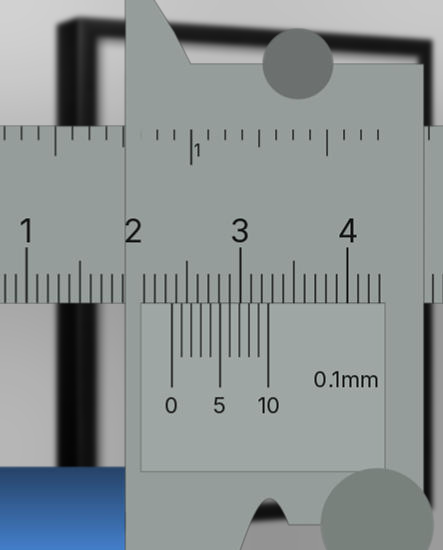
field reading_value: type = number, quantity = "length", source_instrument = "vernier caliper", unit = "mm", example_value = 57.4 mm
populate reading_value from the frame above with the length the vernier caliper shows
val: 23.6 mm
